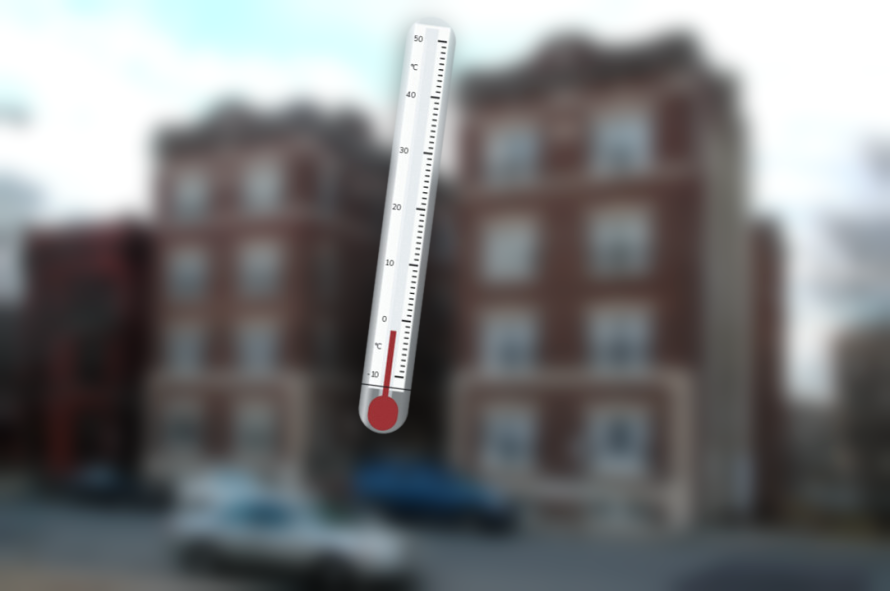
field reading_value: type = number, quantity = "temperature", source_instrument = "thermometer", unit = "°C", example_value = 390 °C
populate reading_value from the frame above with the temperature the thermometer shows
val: -2 °C
